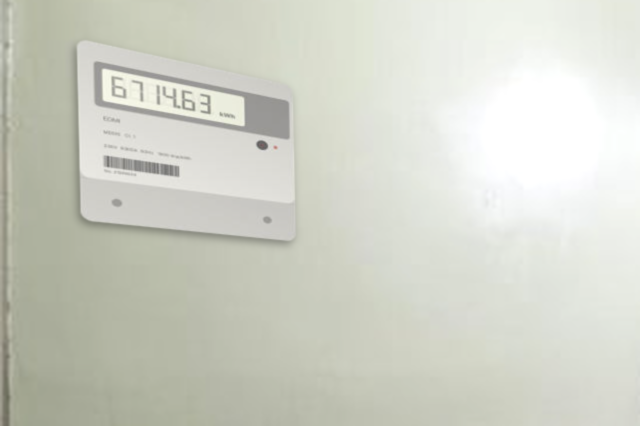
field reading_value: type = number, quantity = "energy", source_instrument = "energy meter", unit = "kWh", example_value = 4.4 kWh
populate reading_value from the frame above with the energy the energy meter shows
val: 6714.63 kWh
